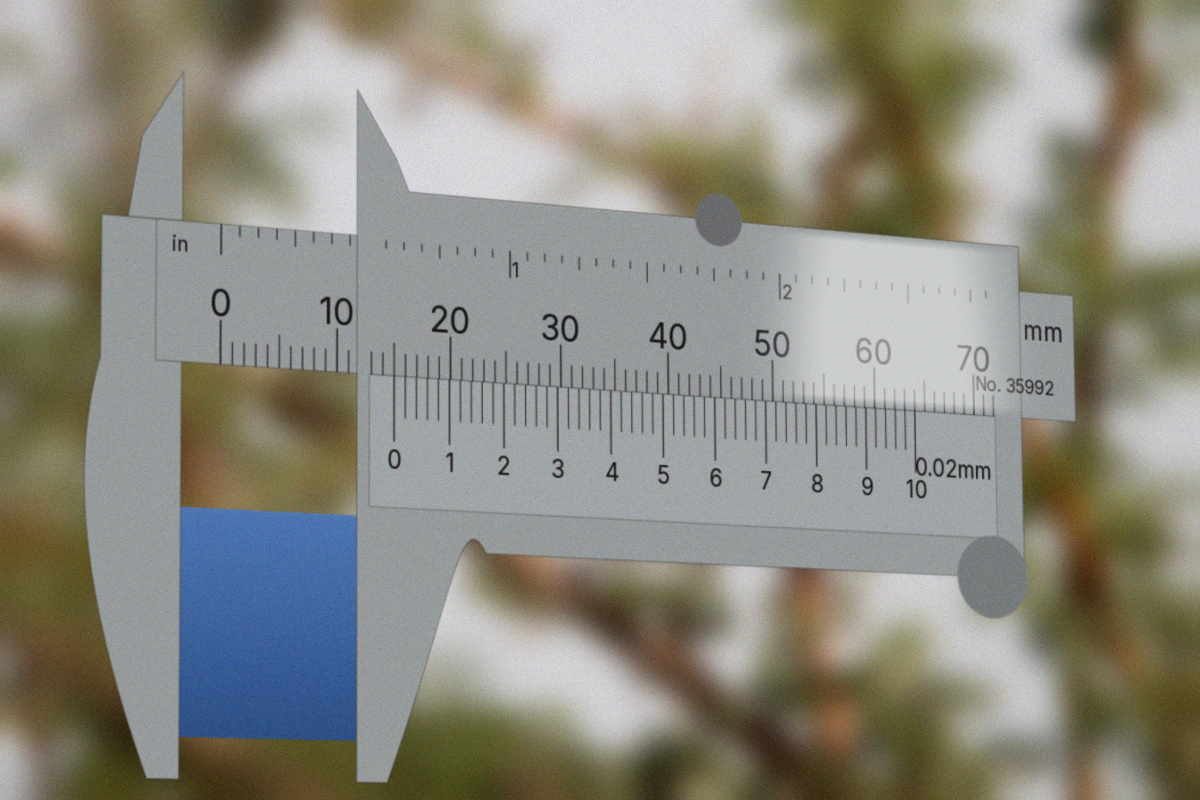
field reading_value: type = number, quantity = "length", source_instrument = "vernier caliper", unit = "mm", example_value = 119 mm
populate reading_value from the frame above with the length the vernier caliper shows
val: 15.0 mm
